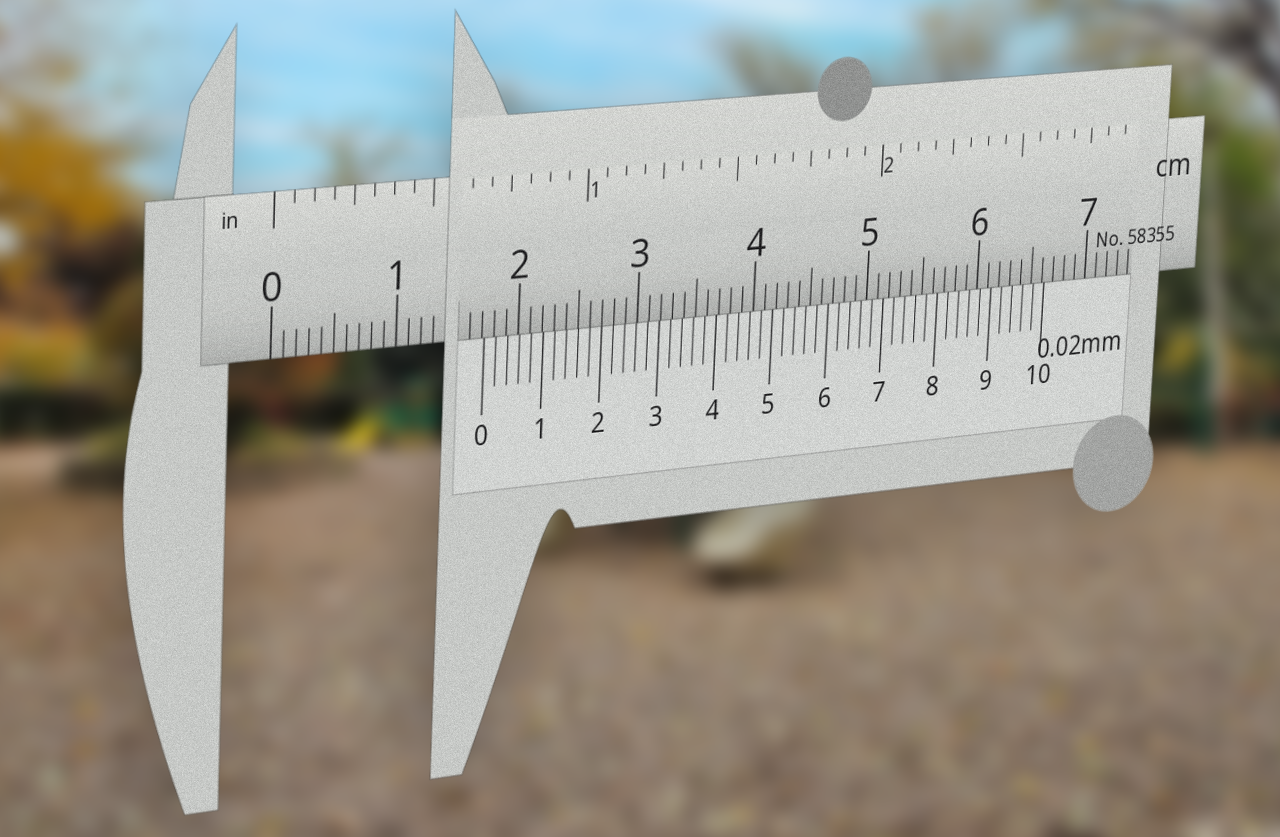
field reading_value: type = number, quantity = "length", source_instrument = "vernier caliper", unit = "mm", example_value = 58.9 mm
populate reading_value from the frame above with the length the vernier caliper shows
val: 17.2 mm
